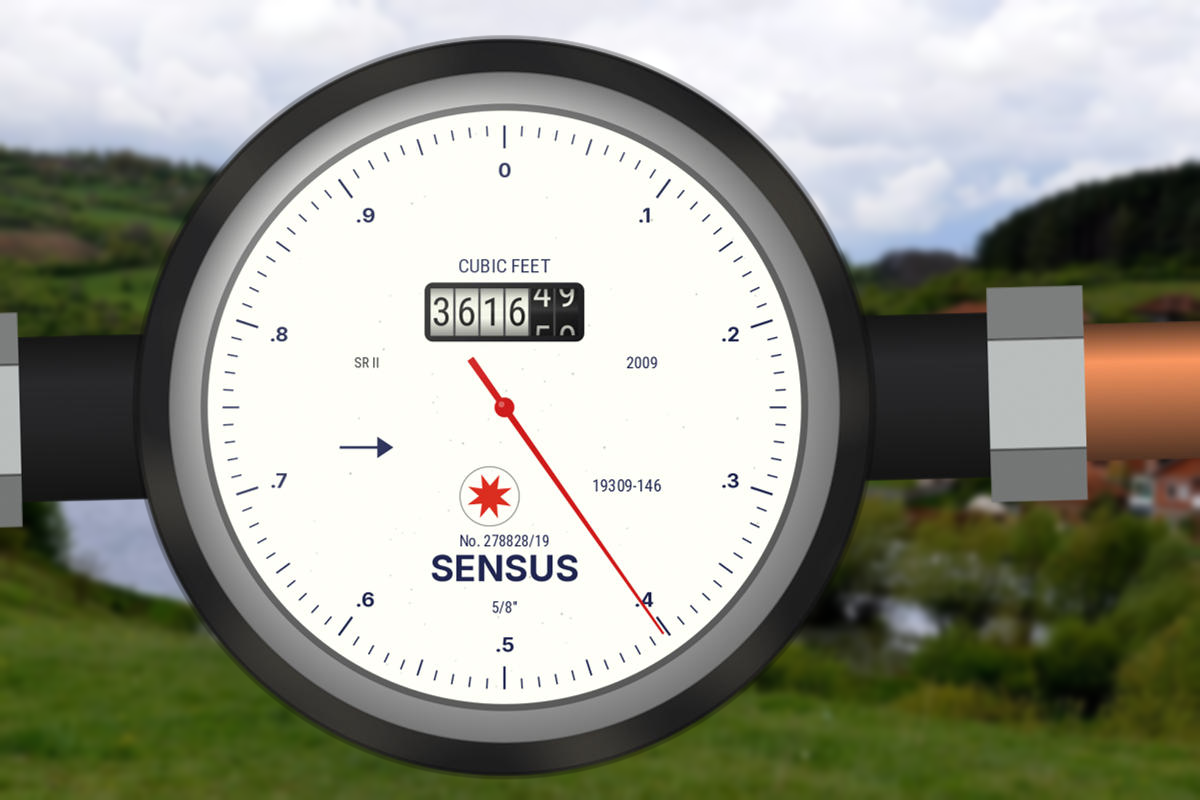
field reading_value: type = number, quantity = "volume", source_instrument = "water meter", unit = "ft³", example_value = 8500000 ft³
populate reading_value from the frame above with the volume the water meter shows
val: 361649.40 ft³
